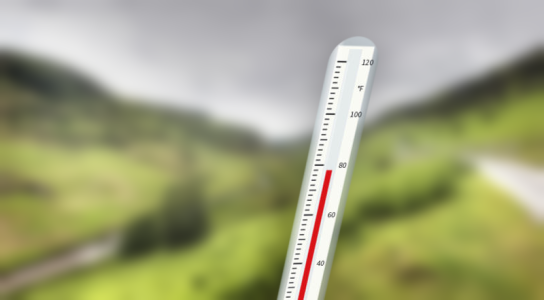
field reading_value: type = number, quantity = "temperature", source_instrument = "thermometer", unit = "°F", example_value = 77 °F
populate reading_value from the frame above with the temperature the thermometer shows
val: 78 °F
